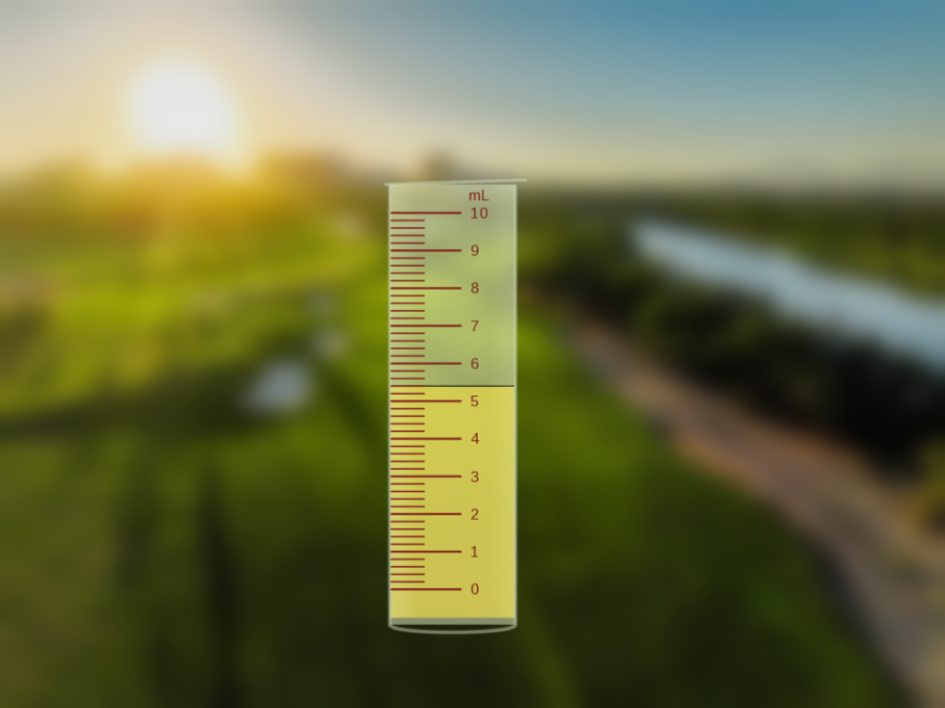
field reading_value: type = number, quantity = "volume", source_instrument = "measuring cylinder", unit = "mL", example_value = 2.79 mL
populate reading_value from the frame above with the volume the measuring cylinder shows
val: 5.4 mL
